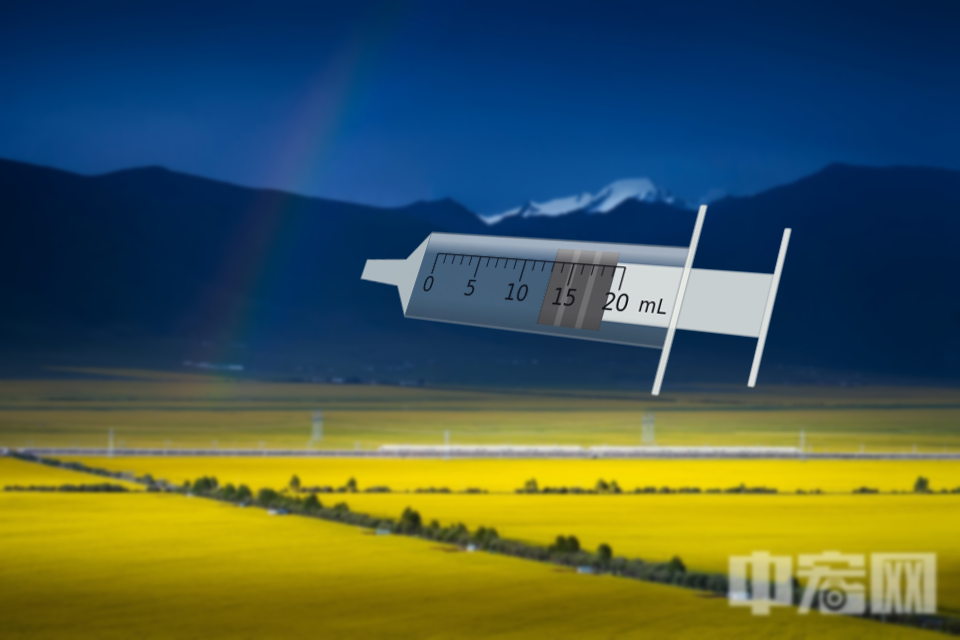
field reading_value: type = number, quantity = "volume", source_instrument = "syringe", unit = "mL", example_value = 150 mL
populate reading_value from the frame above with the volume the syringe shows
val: 13 mL
